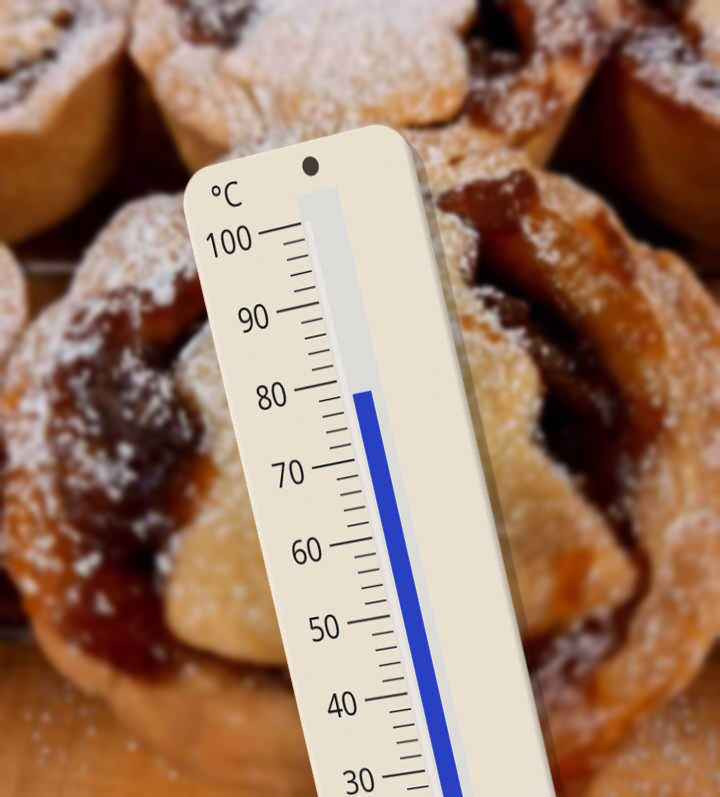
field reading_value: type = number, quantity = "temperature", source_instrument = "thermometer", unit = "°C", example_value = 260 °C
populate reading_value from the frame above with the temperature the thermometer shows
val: 78 °C
